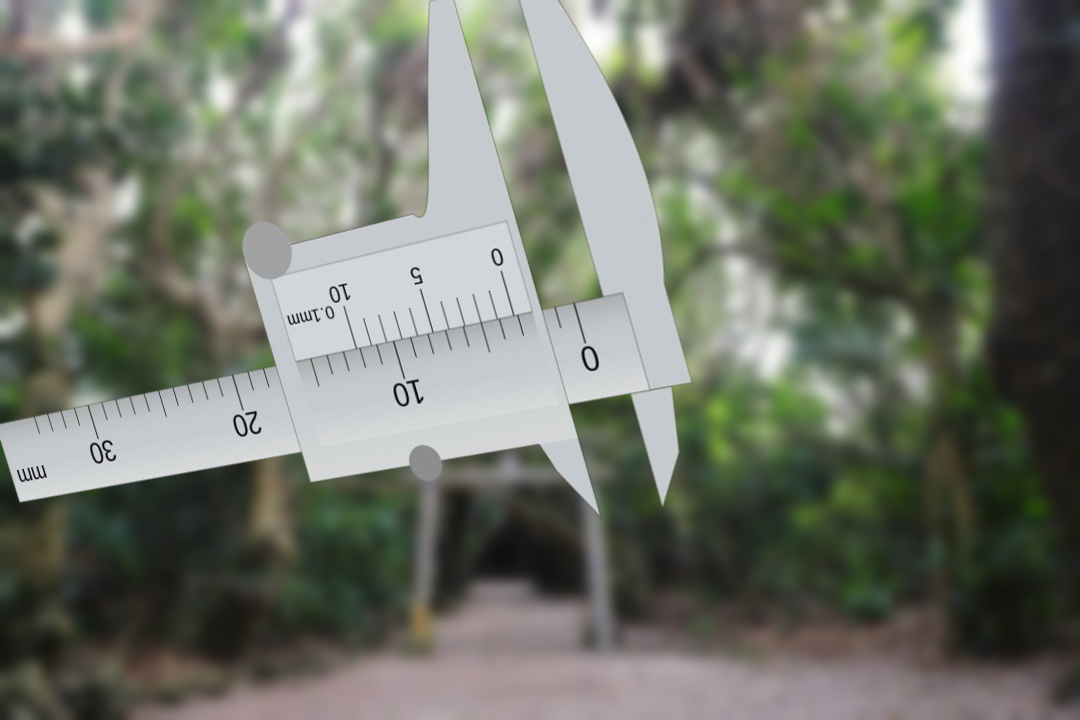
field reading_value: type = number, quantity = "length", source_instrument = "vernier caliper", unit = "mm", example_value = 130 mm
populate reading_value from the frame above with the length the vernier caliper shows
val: 3.2 mm
